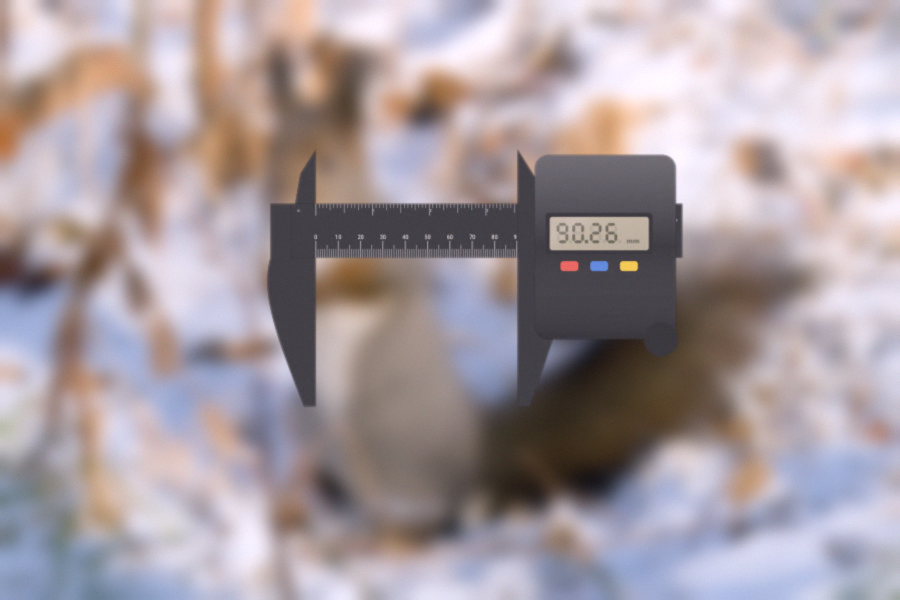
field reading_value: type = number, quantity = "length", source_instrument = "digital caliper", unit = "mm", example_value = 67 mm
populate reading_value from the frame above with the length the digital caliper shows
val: 90.26 mm
